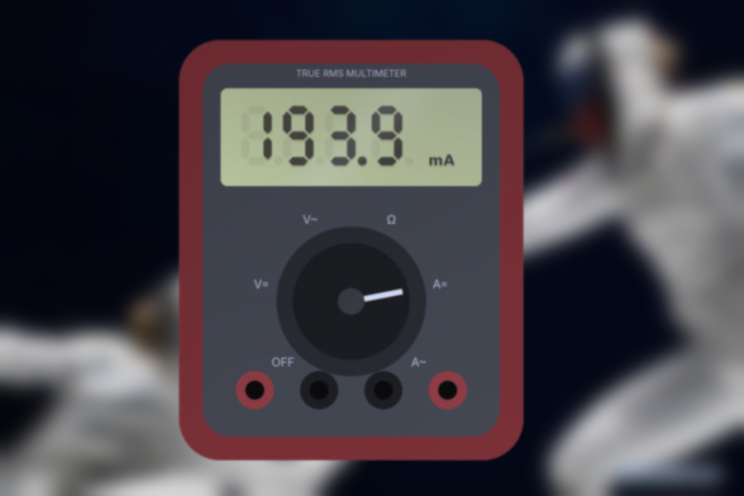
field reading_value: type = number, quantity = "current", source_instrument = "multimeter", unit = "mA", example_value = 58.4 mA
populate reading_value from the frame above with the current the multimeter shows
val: 193.9 mA
